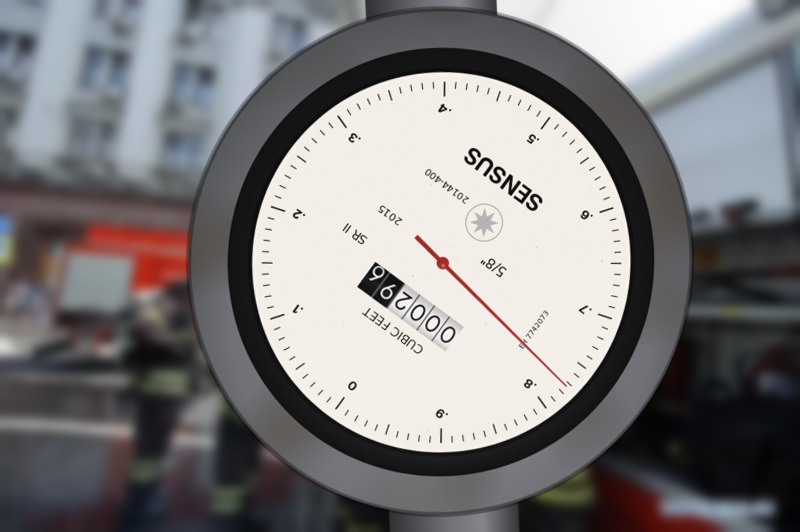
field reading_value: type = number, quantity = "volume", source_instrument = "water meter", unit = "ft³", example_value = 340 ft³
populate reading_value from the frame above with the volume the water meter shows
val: 295.77 ft³
